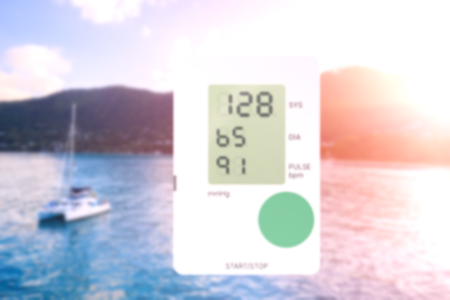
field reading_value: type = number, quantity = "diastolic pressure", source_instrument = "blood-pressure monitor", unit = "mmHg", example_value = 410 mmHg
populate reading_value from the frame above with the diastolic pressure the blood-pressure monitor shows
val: 65 mmHg
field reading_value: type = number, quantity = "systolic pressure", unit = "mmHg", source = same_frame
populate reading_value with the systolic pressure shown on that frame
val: 128 mmHg
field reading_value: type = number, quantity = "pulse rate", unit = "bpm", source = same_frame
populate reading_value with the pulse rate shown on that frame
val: 91 bpm
